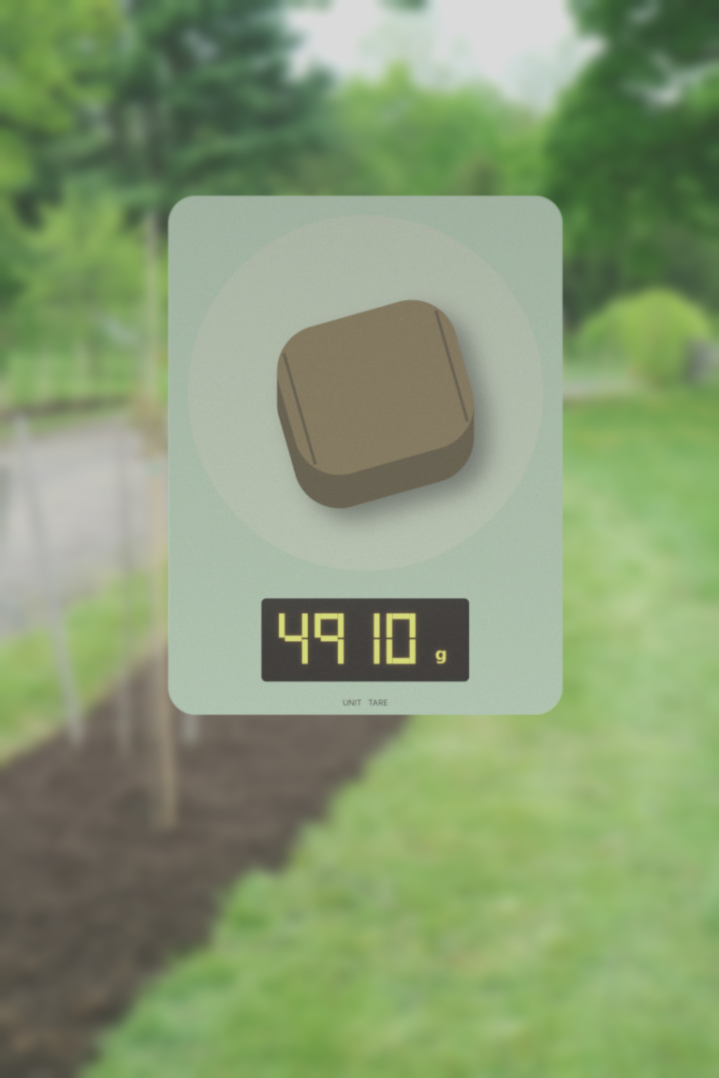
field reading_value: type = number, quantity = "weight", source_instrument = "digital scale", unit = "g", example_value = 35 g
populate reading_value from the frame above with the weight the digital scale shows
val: 4910 g
